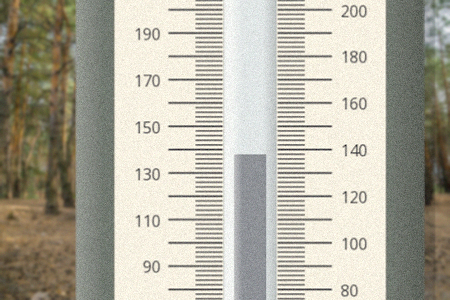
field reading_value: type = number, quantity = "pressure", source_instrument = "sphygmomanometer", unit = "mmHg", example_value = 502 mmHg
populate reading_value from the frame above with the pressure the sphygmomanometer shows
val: 138 mmHg
